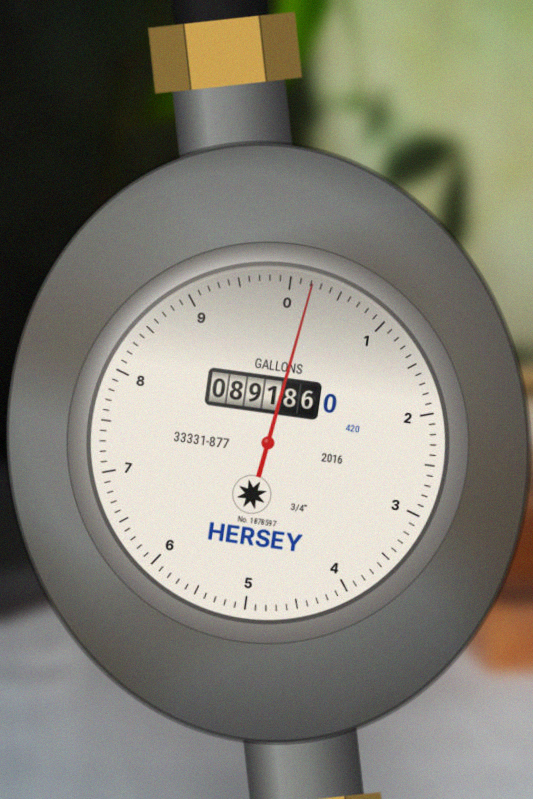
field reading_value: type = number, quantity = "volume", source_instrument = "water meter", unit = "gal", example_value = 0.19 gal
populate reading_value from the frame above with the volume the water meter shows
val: 891860.2 gal
